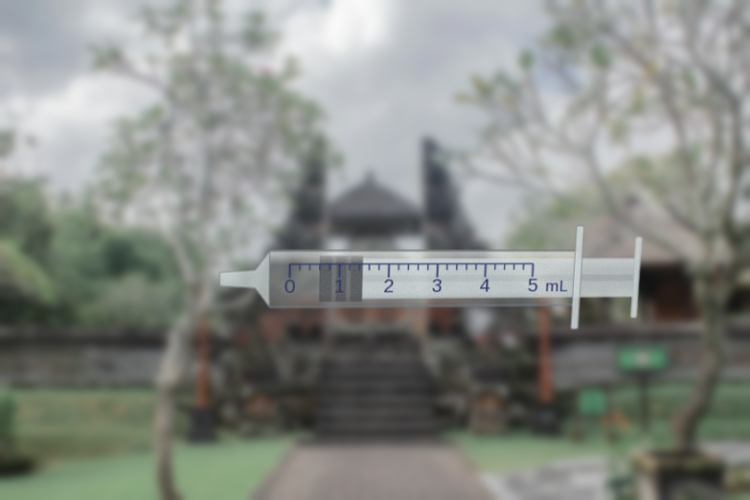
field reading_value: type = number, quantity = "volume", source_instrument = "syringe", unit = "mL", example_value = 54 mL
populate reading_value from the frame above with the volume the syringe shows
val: 0.6 mL
